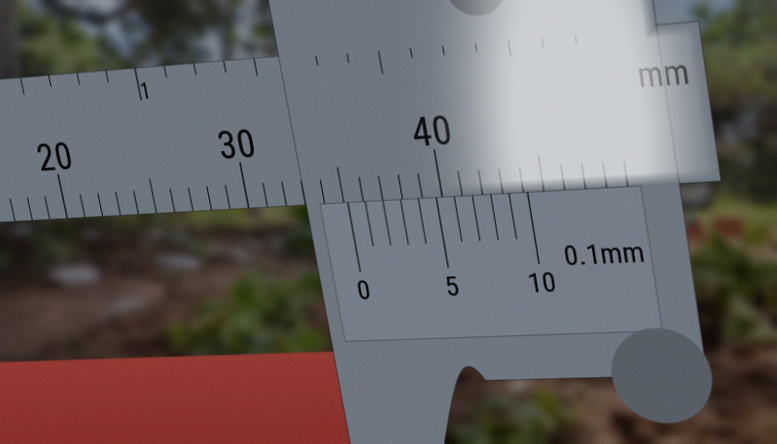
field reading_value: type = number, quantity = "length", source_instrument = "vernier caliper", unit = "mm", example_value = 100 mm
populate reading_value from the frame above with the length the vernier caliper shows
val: 35.2 mm
